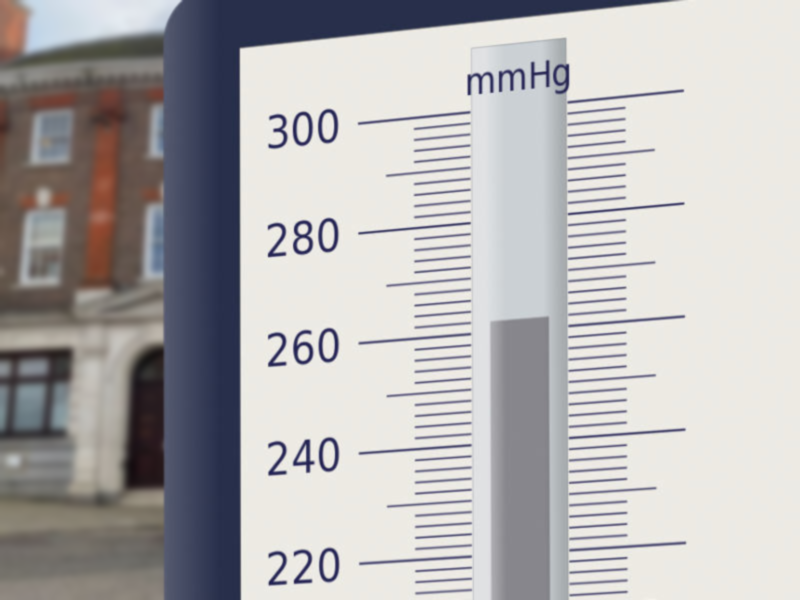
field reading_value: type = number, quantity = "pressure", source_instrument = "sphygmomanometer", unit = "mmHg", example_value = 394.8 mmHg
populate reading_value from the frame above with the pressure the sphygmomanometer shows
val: 262 mmHg
